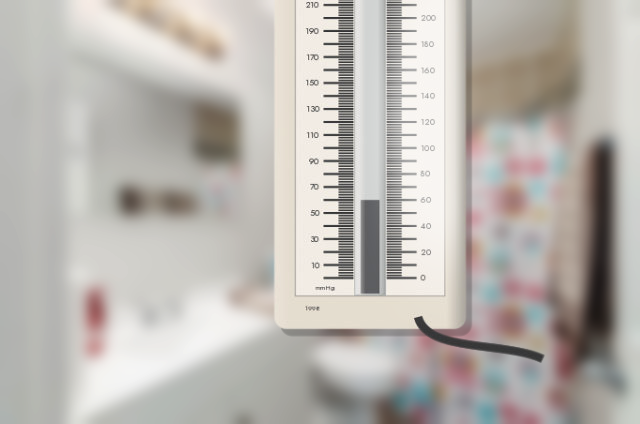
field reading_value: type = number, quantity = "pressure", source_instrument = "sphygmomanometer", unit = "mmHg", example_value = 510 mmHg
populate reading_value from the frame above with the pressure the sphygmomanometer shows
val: 60 mmHg
